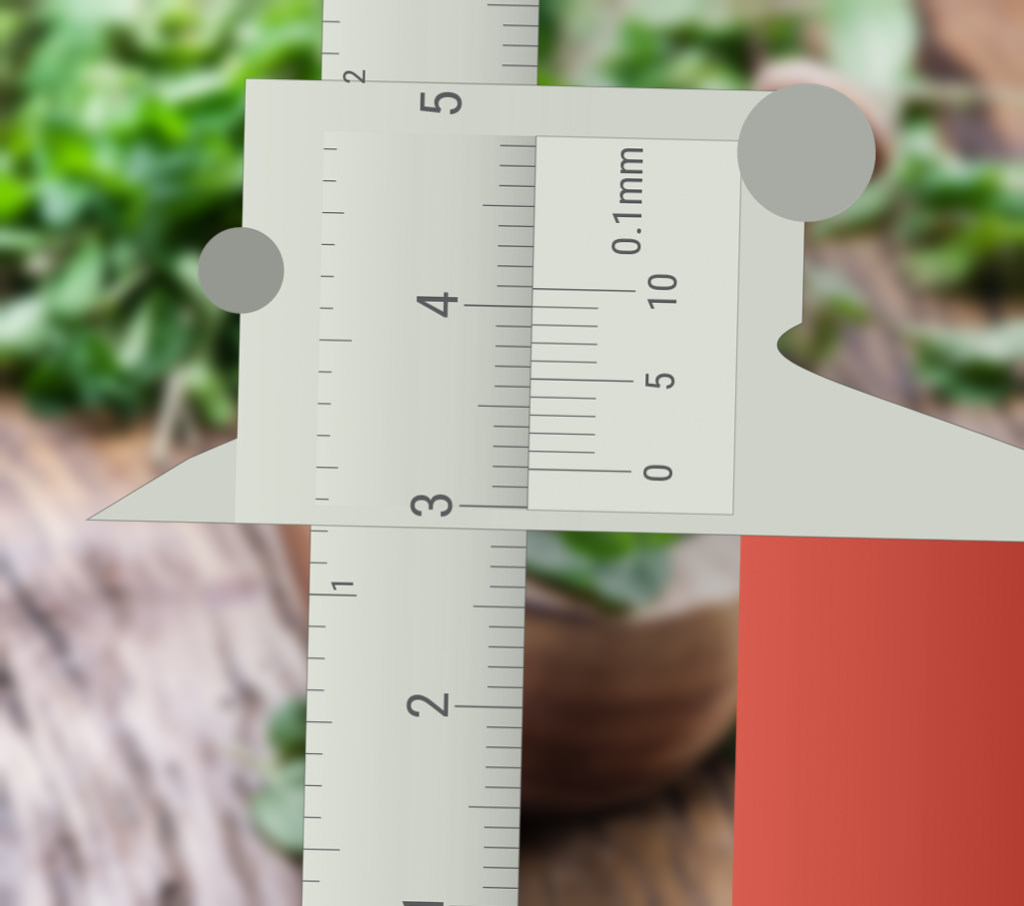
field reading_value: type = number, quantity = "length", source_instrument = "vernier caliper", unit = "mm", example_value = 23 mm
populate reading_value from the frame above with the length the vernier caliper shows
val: 31.9 mm
